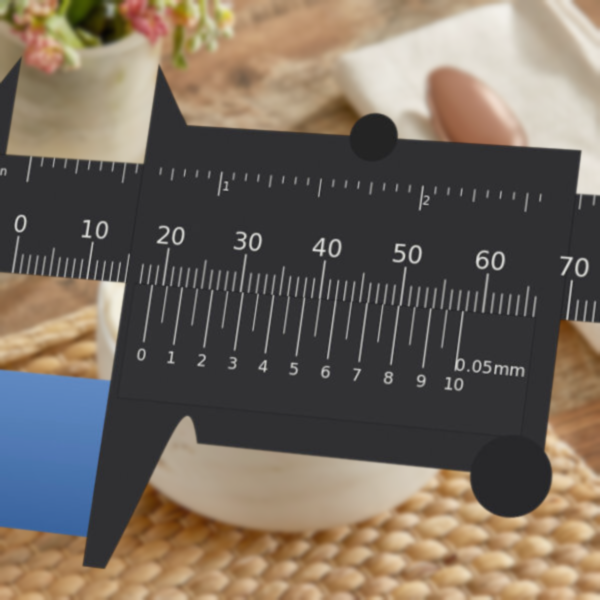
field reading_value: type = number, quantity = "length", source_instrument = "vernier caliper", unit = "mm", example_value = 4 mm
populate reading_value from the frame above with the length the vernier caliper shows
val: 18.6 mm
